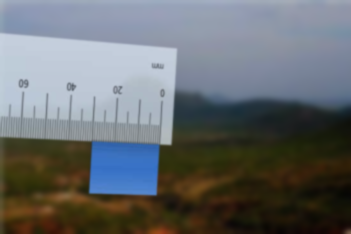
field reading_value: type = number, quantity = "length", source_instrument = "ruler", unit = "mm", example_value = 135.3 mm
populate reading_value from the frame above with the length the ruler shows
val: 30 mm
